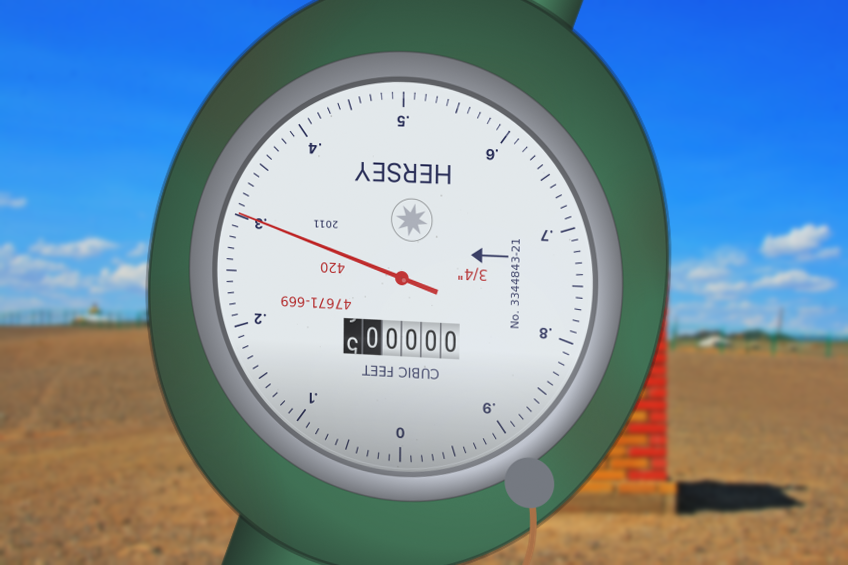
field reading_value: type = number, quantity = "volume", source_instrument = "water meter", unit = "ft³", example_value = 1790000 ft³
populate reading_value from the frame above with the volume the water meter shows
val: 5.30 ft³
